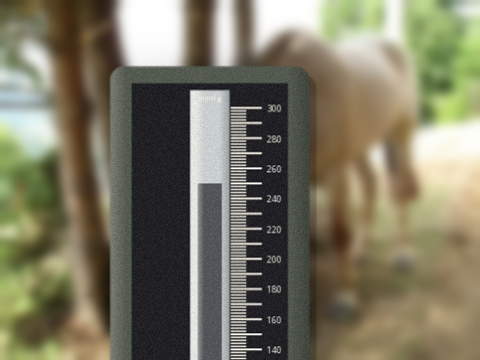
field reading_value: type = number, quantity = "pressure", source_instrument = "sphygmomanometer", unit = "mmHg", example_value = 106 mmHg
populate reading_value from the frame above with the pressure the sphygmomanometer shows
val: 250 mmHg
